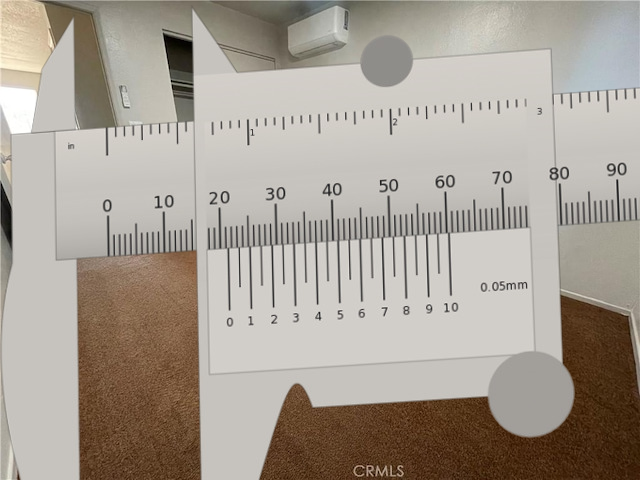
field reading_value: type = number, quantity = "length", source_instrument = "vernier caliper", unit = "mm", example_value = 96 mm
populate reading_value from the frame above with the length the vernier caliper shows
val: 21.4 mm
